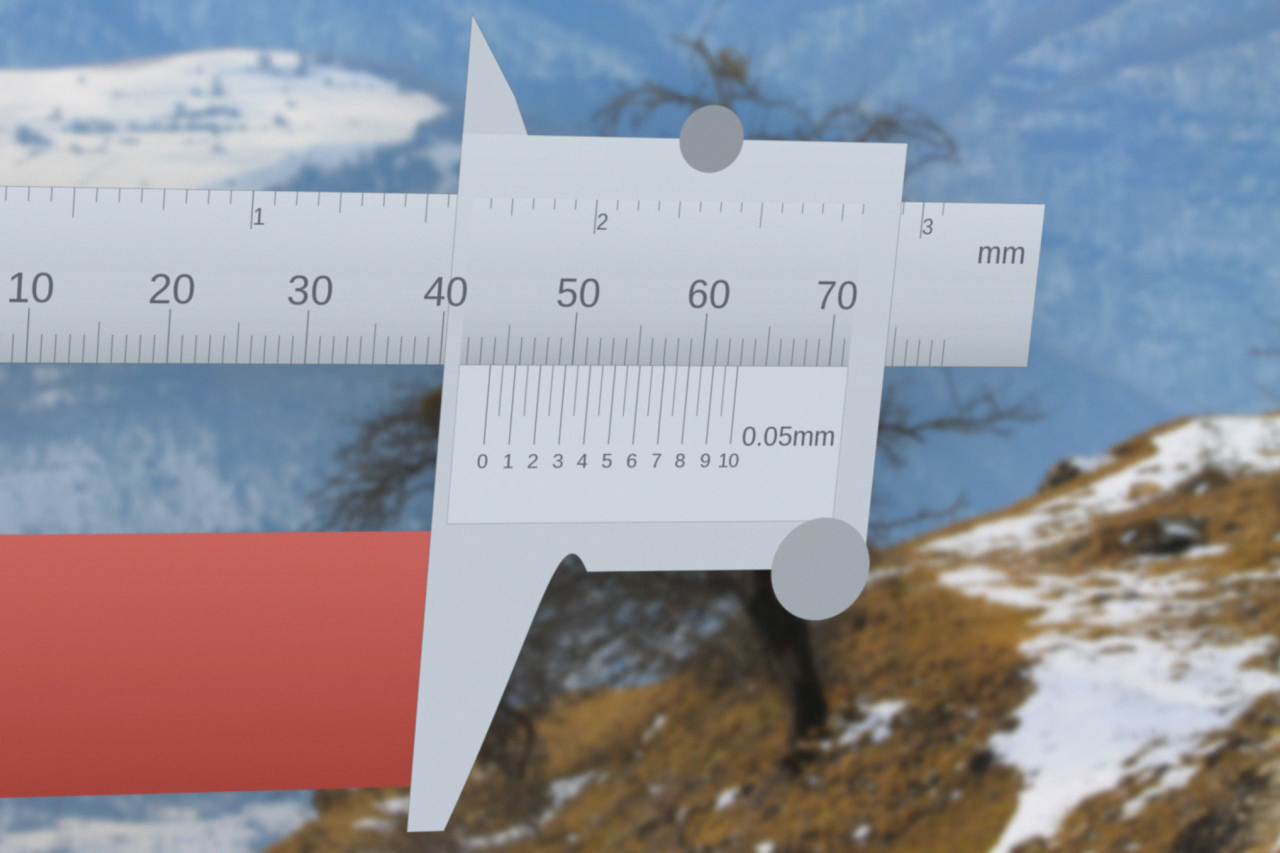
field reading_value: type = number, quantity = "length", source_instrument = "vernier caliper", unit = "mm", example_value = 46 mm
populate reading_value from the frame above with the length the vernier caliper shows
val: 43.8 mm
